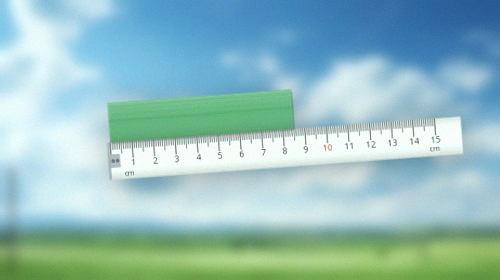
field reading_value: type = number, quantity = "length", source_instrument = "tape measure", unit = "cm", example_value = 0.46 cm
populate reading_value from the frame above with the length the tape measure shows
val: 8.5 cm
